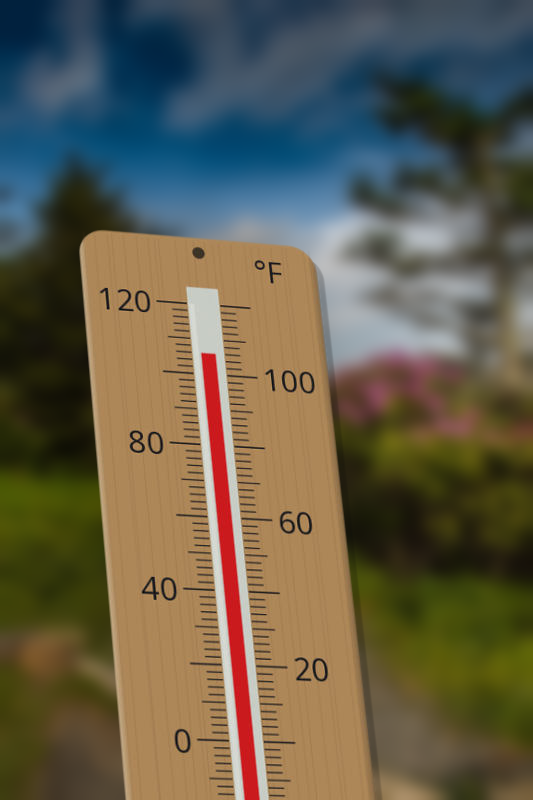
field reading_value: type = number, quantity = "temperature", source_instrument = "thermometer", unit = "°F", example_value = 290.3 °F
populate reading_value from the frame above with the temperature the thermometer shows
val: 106 °F
